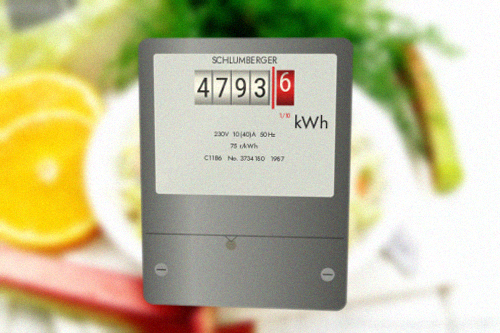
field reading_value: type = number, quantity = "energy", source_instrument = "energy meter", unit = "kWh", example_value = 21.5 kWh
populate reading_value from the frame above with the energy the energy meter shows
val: 4793.6 kWh
